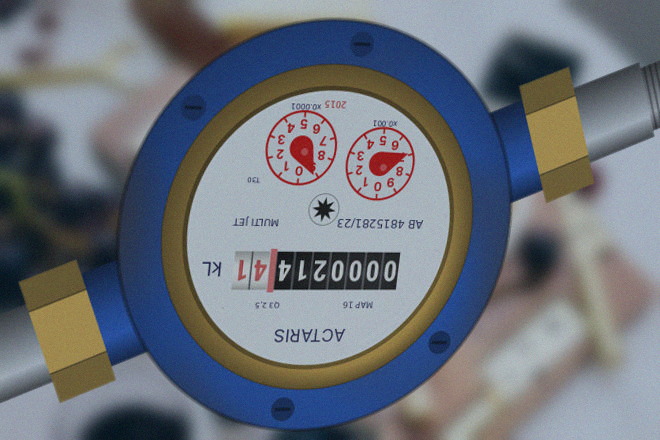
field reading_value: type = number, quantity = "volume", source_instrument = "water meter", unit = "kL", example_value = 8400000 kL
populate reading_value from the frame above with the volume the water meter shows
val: 214.4169 kL
